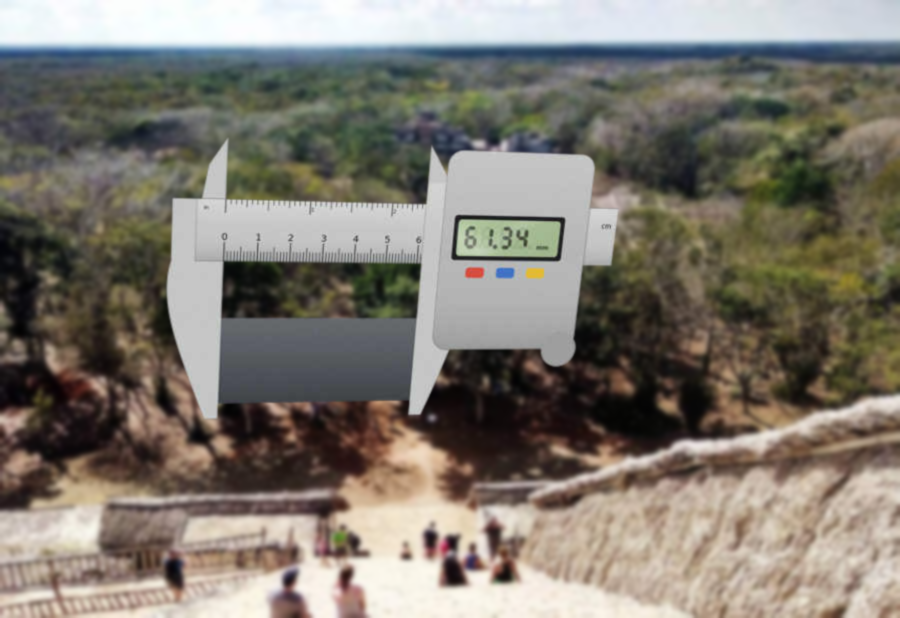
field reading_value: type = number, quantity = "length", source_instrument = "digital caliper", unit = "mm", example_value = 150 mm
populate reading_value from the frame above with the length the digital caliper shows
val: 61.34 mm
